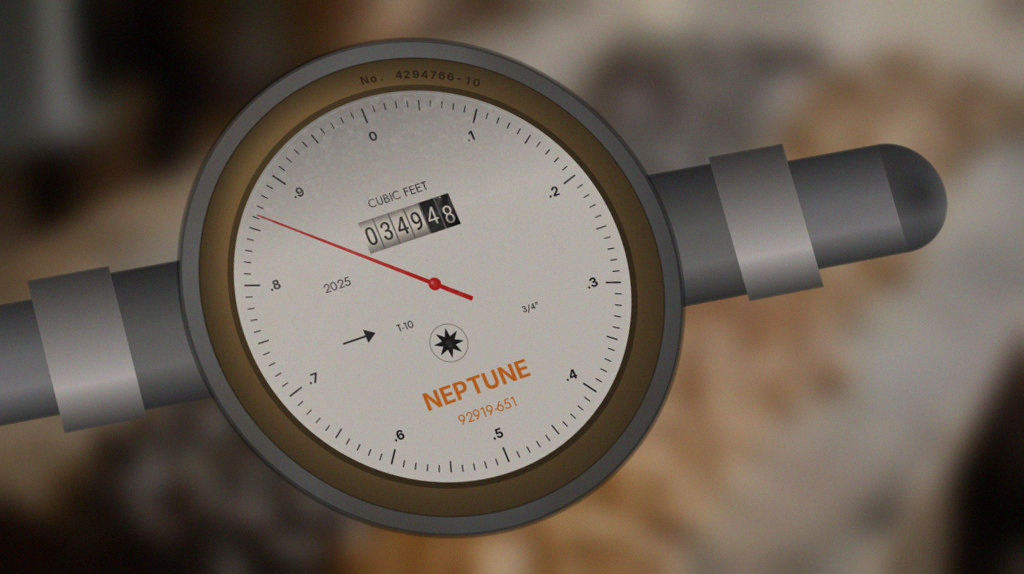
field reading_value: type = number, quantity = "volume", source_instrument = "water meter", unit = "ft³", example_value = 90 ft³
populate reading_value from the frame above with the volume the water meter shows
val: 34947.86 ft³
